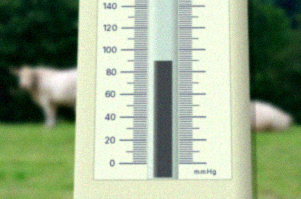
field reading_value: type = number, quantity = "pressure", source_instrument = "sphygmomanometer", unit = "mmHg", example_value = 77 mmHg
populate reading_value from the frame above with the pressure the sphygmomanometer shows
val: 90 mmHg
